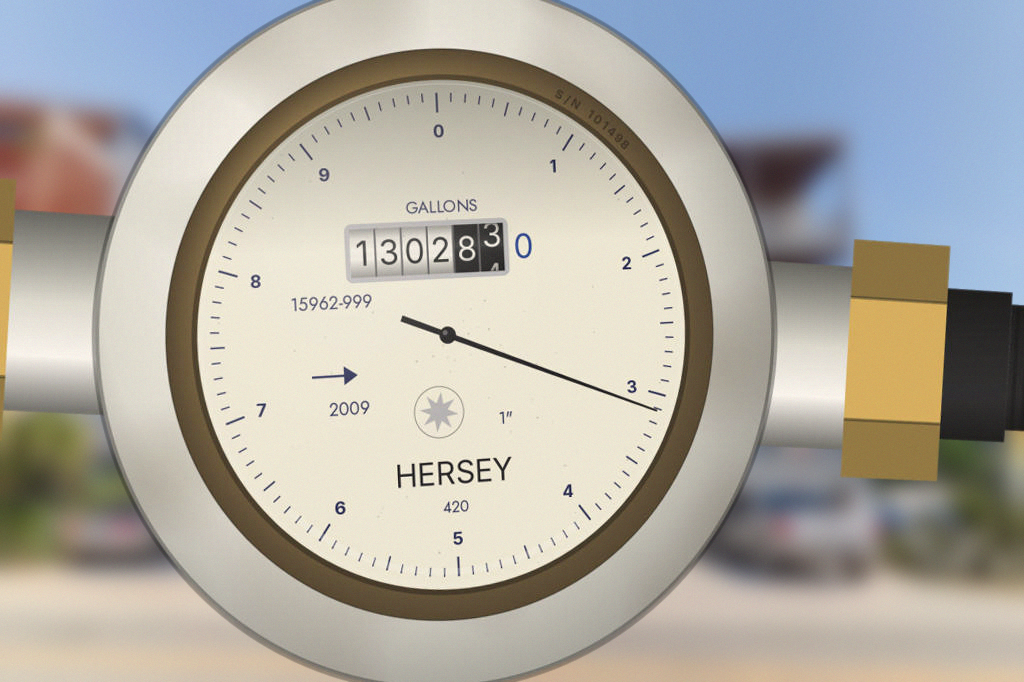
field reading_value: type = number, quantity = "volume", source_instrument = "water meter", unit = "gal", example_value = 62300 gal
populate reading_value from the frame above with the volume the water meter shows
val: 1302833.1 gal
